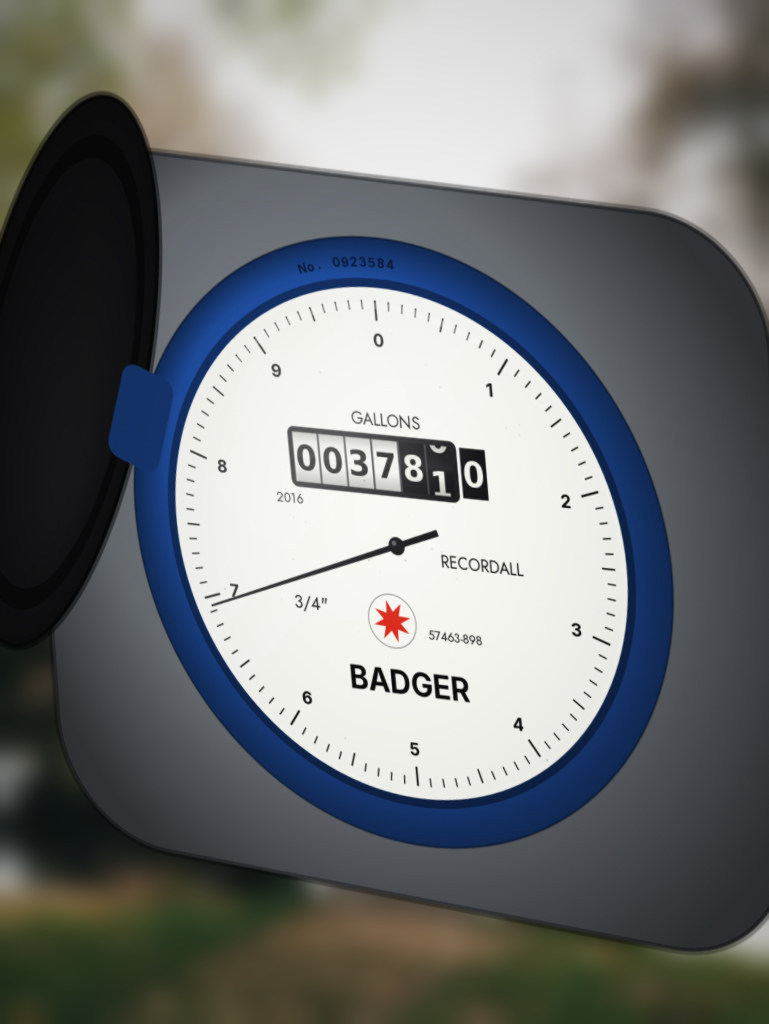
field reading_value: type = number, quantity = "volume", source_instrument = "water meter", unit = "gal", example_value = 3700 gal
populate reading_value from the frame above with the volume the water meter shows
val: 37806.9 gal
